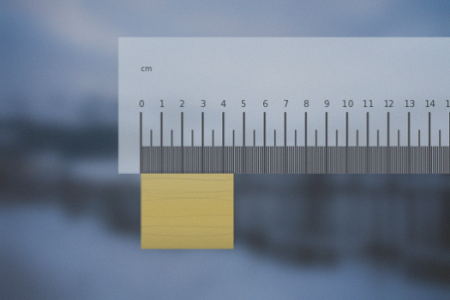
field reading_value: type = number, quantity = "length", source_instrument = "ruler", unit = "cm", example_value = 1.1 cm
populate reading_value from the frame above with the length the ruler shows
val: 4.5 cm
